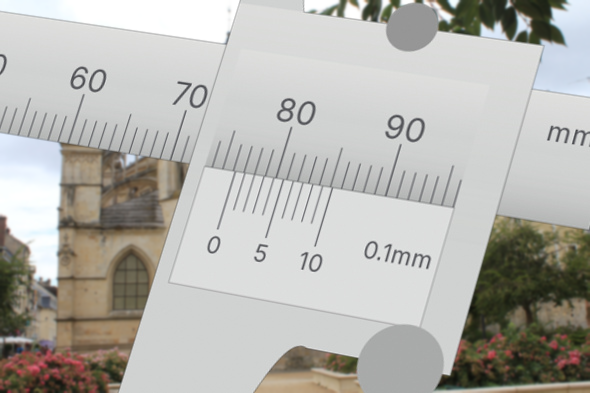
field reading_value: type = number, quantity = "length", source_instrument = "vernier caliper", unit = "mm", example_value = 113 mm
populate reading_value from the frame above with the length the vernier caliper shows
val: 76.2 mm
